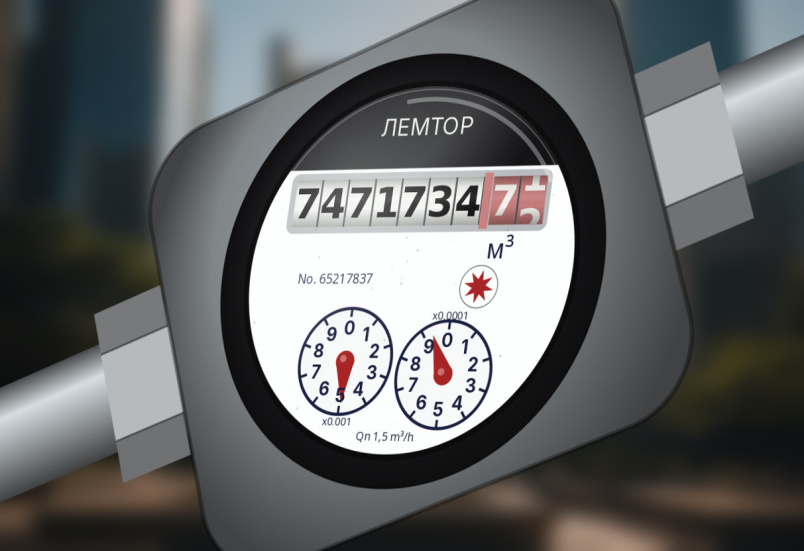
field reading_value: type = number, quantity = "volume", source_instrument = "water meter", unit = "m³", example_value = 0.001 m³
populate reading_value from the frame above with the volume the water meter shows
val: 7471734.7149 m³
